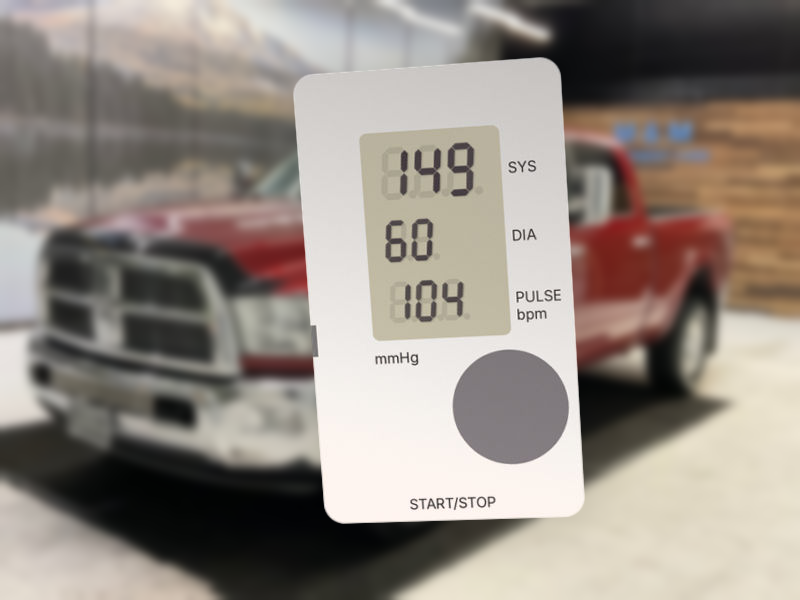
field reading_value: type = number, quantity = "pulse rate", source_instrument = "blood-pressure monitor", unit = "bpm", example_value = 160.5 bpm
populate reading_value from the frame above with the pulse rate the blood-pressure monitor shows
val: 104 bpm
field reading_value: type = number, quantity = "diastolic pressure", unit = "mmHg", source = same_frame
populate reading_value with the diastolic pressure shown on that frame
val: 60 mmHg
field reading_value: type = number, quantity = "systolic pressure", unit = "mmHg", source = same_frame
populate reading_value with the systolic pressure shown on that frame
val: 149 mmHg
